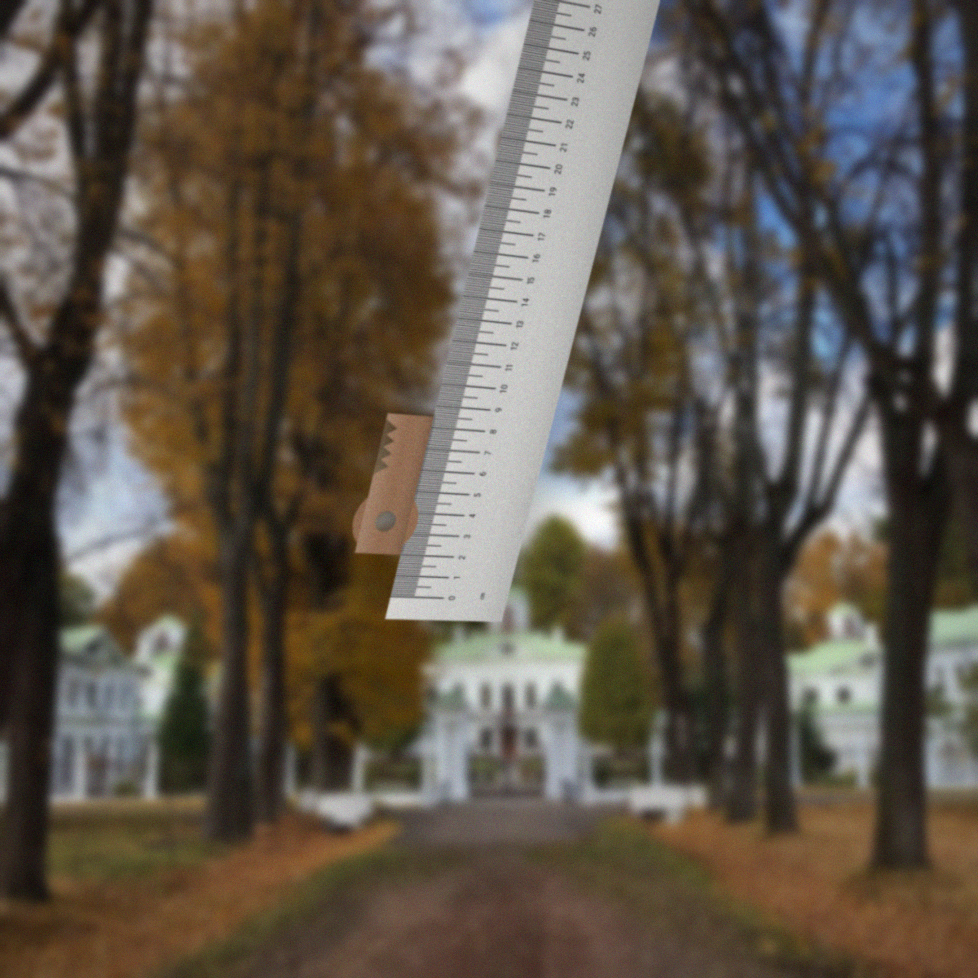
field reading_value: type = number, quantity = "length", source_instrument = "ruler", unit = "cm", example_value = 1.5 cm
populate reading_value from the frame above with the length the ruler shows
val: 6.5 cm
